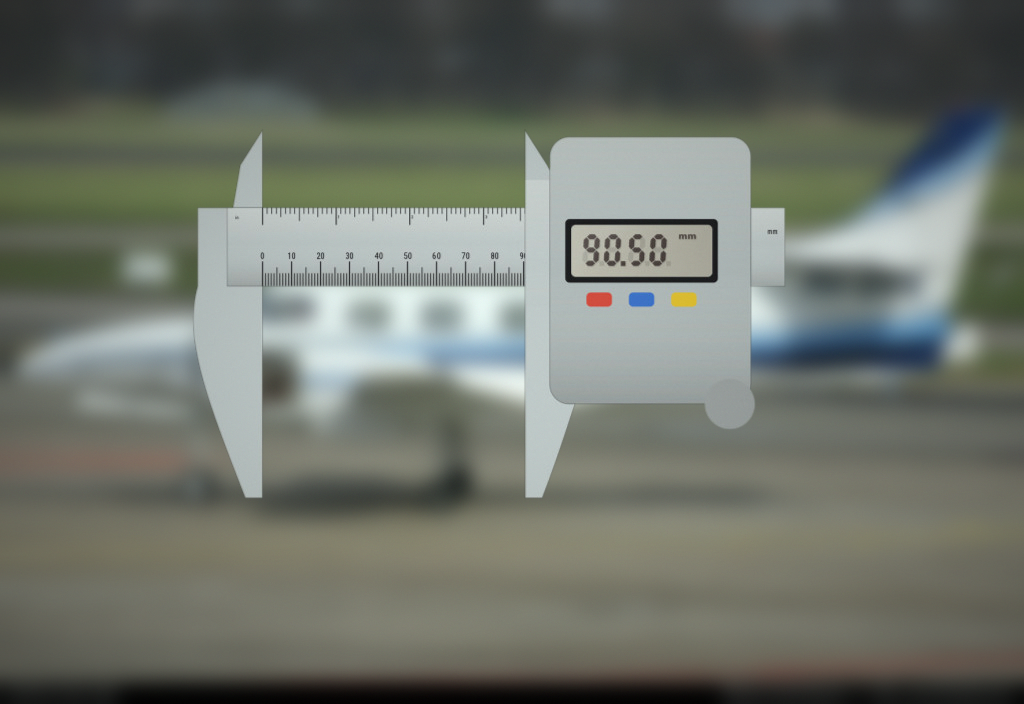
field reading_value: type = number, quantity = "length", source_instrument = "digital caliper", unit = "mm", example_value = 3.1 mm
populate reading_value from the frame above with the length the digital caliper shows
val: 90.50 mm
